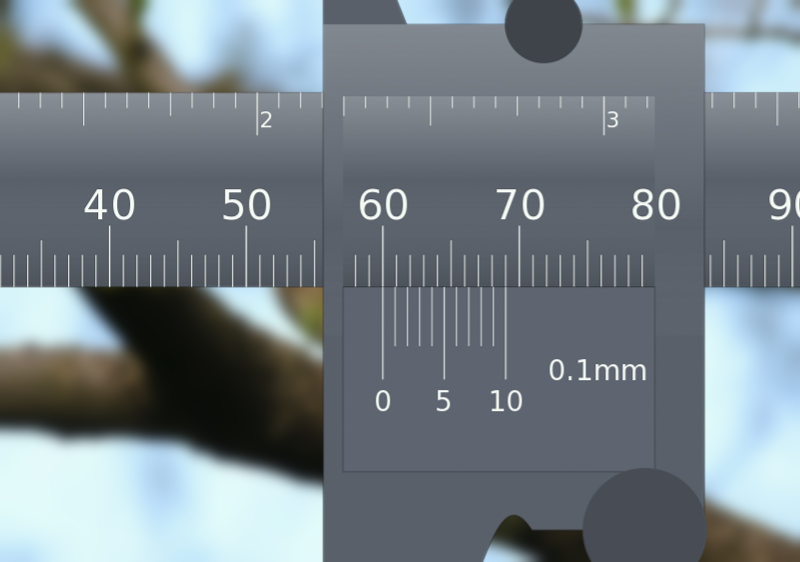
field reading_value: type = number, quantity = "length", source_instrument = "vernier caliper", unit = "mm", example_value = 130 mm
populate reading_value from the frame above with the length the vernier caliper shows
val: 60.0 mm
